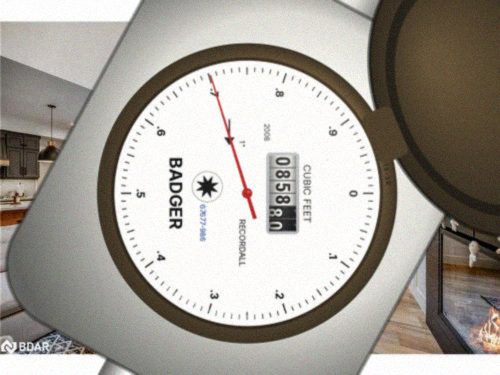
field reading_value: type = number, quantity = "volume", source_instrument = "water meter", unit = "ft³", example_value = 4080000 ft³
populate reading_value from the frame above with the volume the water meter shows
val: 85879.70 ft³
